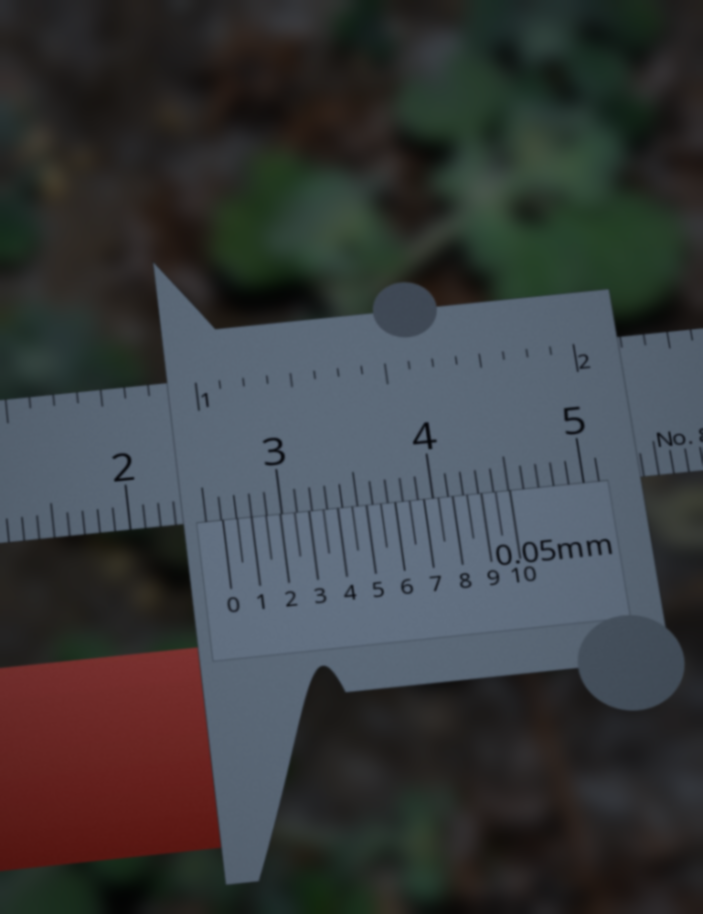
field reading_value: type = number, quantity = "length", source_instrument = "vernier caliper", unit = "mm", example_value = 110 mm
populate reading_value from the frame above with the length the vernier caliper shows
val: 26.1 mm
